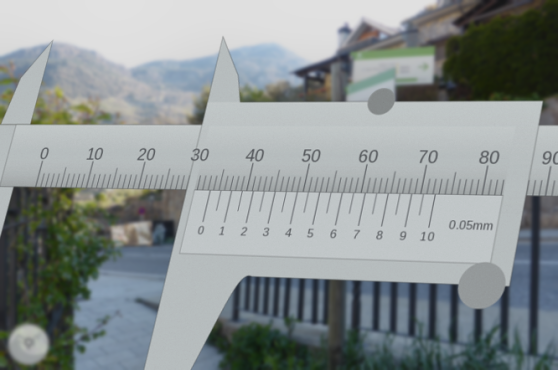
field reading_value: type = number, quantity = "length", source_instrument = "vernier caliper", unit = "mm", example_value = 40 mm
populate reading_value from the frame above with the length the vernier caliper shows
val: 33.4 mm
